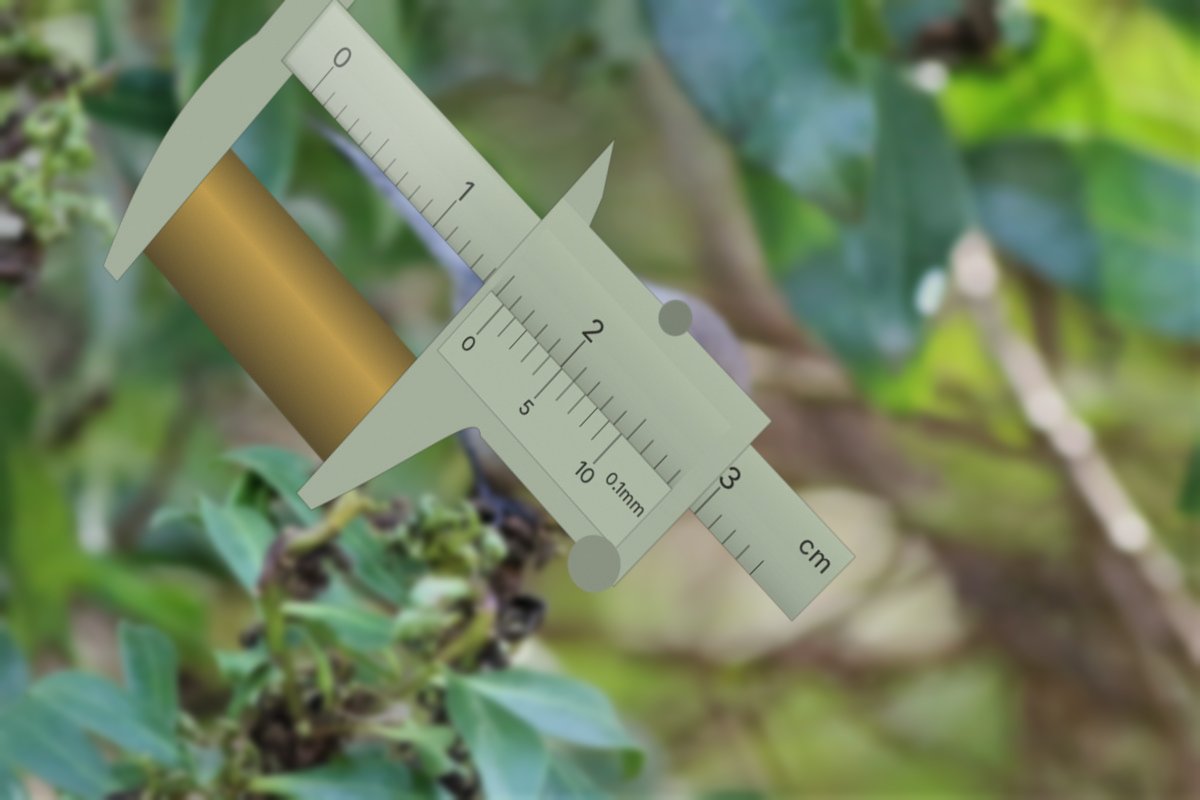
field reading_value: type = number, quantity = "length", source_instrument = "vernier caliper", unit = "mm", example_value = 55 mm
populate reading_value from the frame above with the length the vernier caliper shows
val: 15.6 mm
